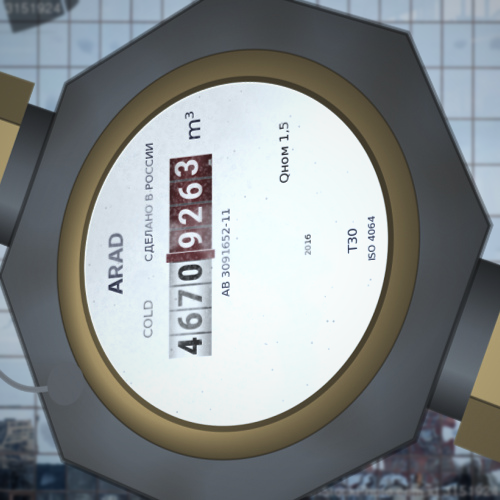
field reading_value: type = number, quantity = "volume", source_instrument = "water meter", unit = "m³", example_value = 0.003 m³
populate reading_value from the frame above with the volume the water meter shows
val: 4670.9263 m³
